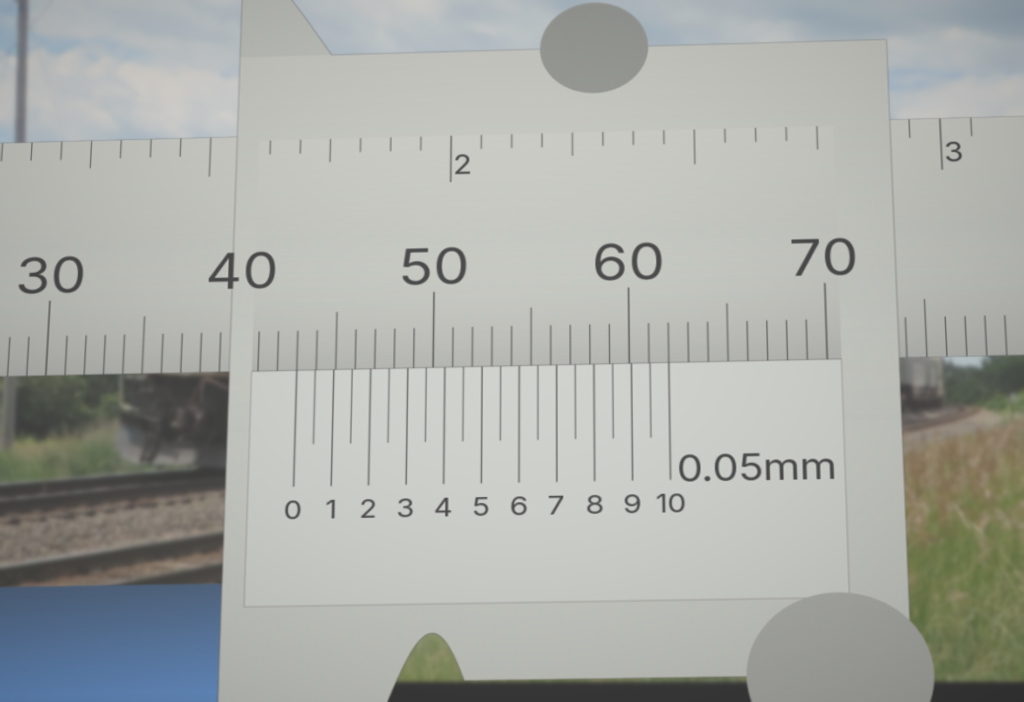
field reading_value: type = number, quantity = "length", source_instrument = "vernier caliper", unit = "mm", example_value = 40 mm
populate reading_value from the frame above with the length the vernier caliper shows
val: 43.0 mm
